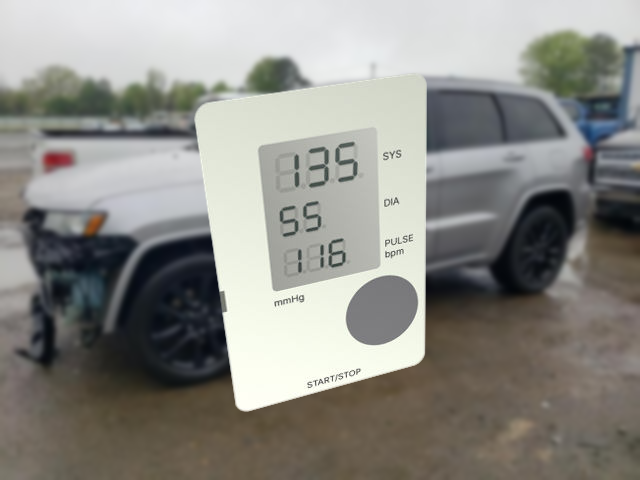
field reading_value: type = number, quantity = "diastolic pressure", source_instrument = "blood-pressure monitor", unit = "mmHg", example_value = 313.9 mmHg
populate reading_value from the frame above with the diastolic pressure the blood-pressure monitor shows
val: 55 mmHg
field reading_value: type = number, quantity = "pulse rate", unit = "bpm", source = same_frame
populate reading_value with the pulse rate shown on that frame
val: 116 bpm
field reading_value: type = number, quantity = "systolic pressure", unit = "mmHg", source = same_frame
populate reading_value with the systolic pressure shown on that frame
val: 135 mmHg
